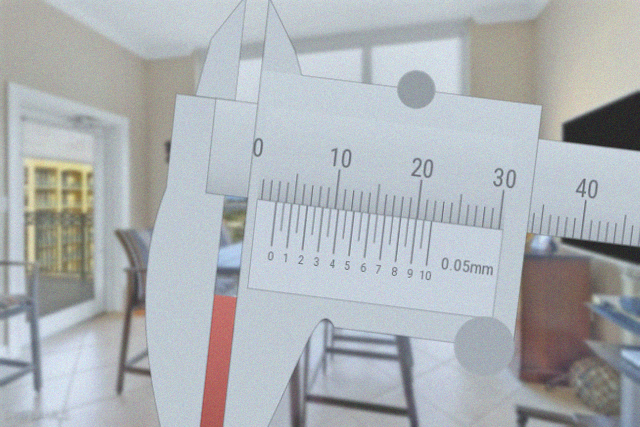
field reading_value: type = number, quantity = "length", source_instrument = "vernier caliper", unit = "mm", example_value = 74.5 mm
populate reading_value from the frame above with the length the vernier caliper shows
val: 2.8 mm
